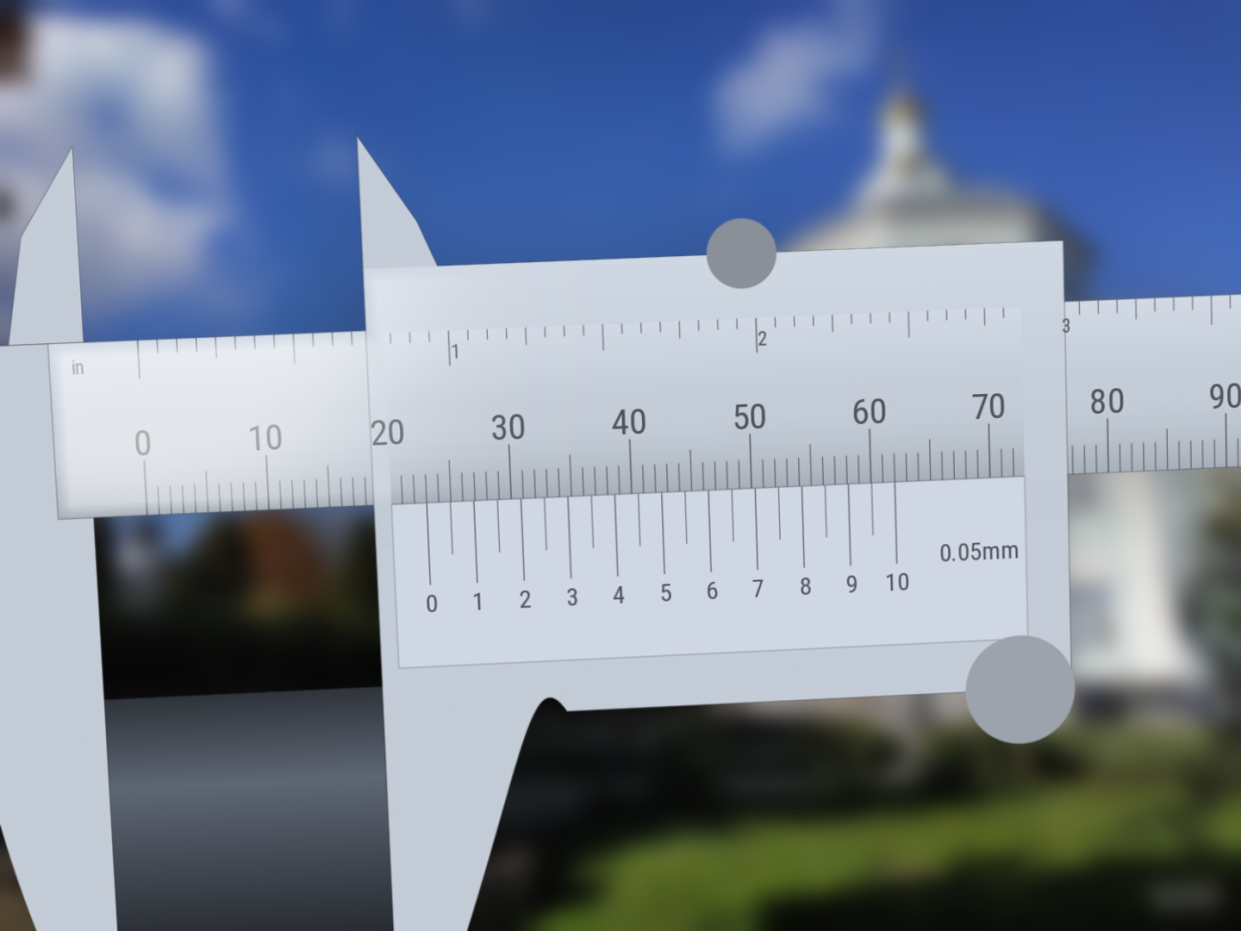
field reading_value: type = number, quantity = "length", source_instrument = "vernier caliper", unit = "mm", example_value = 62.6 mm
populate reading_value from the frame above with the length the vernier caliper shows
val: 23.0 mm
